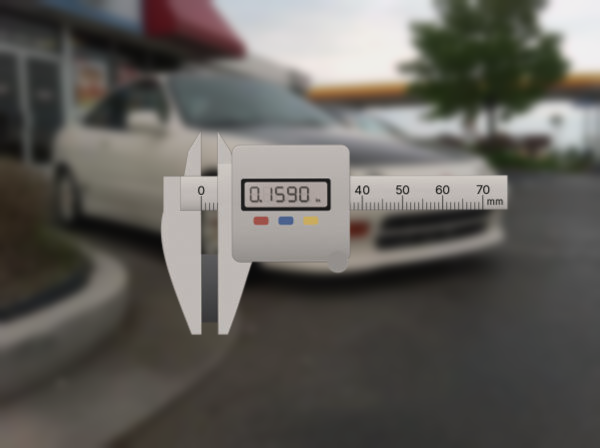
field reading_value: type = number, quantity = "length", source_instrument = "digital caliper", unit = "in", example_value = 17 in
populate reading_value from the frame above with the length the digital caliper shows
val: 0.1590 in
